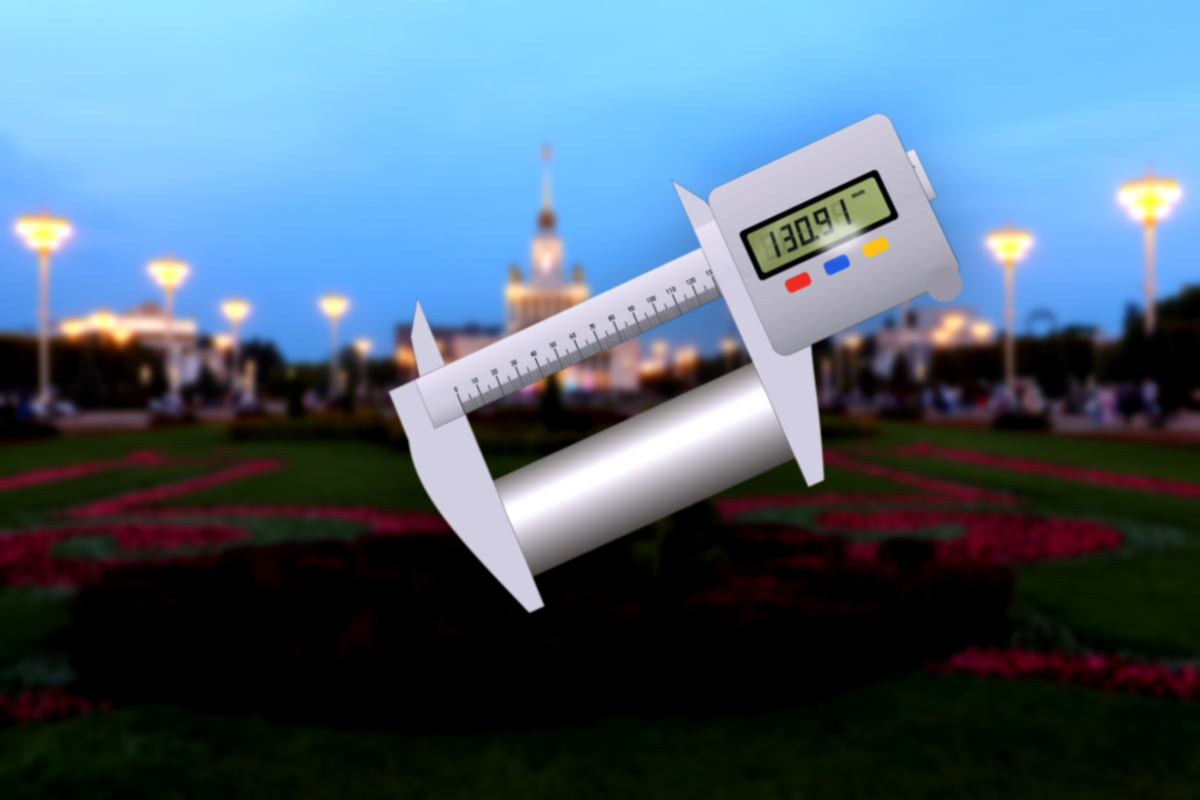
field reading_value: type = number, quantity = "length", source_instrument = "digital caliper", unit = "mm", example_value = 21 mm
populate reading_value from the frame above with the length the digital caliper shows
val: 130.91 mm
